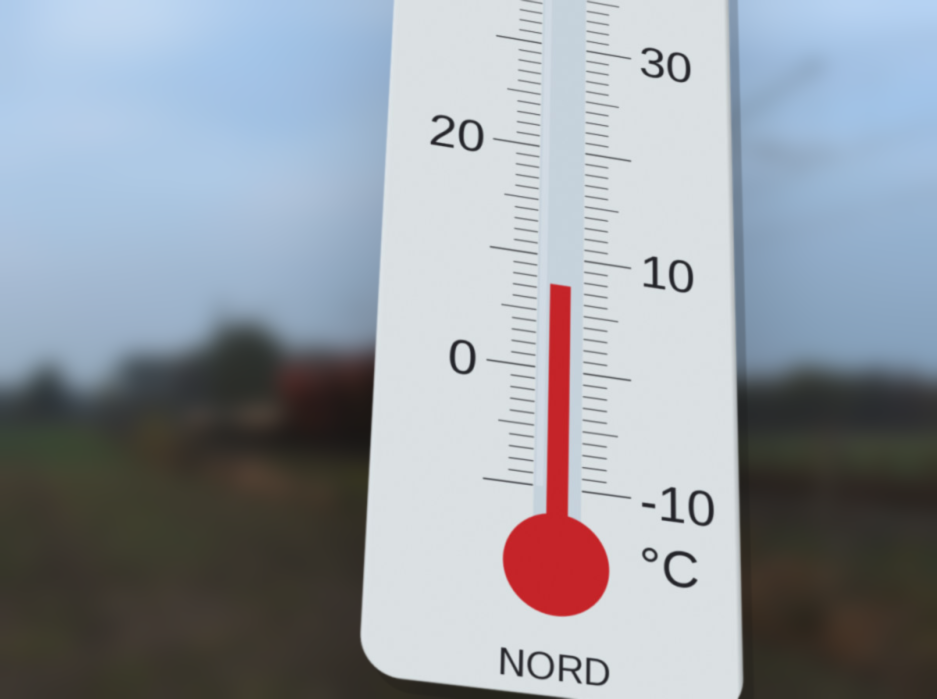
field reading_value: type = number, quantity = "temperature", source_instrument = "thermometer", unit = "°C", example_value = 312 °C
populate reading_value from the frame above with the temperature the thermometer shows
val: 7.5 °C
